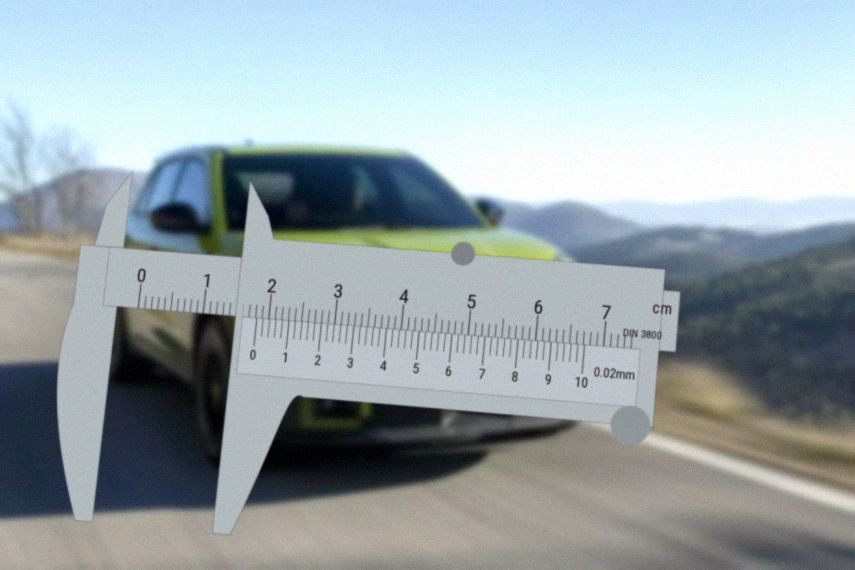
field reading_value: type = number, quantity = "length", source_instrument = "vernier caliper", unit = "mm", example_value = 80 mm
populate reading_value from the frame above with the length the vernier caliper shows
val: 18.2 mm
